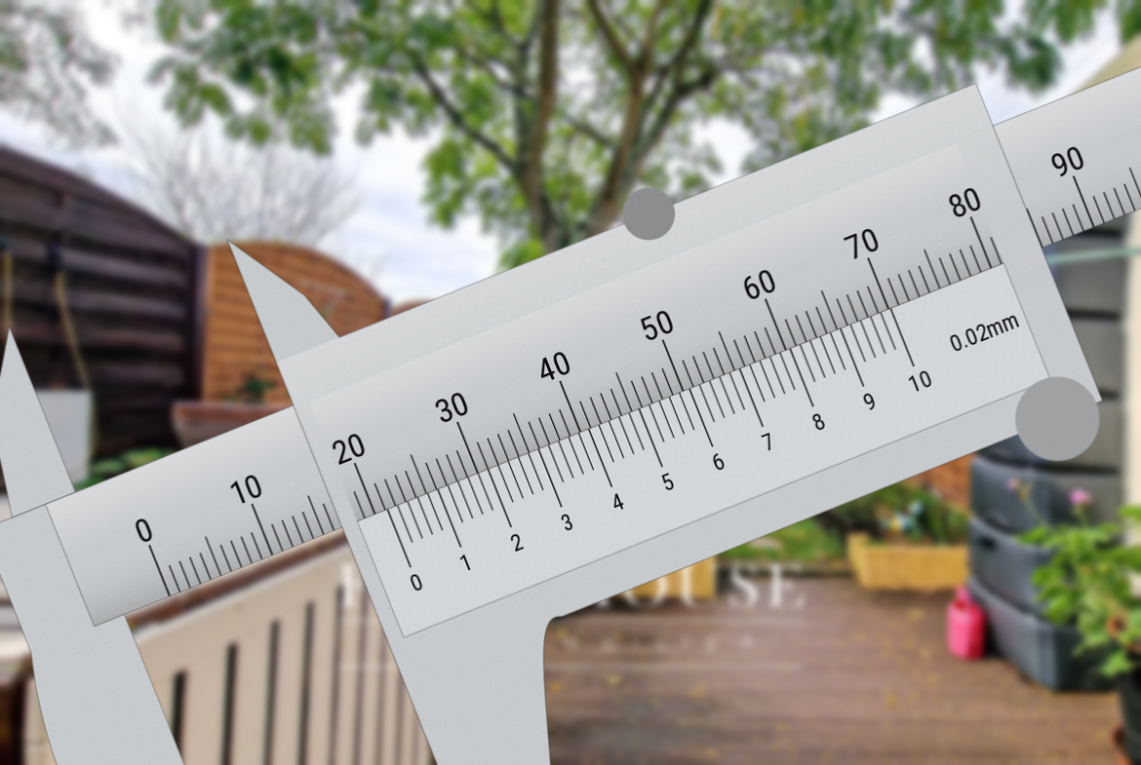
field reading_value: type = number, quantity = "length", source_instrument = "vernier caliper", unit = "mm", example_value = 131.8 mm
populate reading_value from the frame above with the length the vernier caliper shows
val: 21.2 mm
